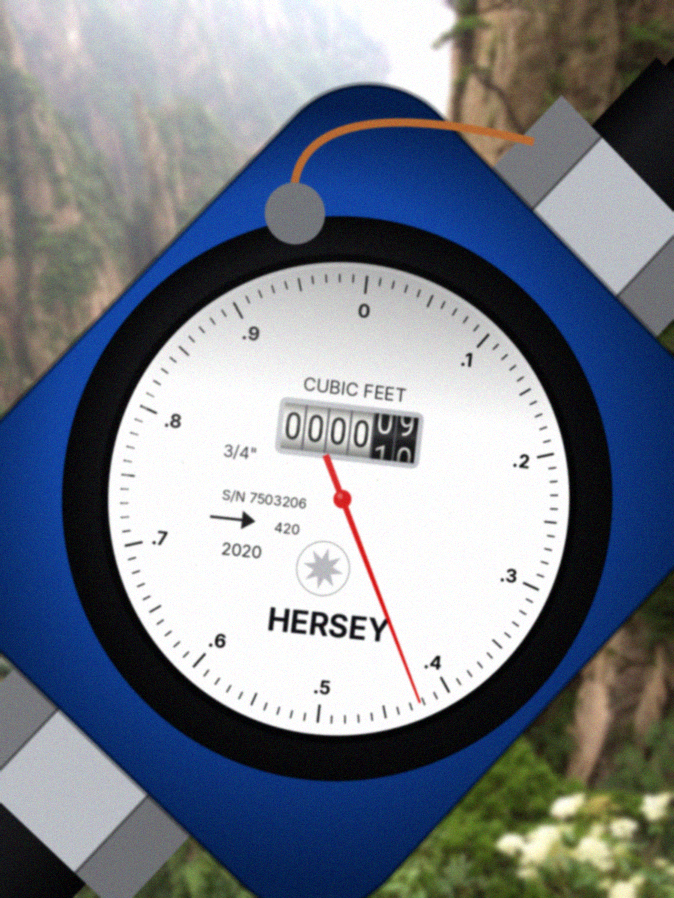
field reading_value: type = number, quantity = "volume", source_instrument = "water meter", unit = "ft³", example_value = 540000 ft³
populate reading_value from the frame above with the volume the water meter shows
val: 9.42 ft³
